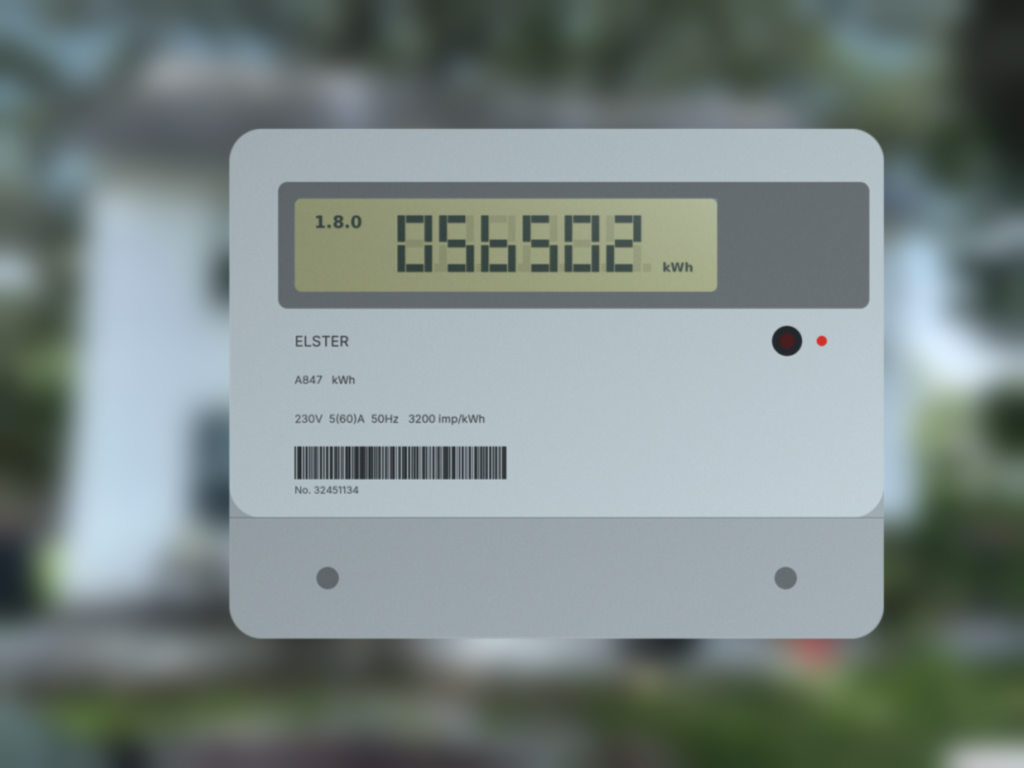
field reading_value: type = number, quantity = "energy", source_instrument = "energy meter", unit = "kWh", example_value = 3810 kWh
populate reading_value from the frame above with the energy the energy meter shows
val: 56502 kWh
